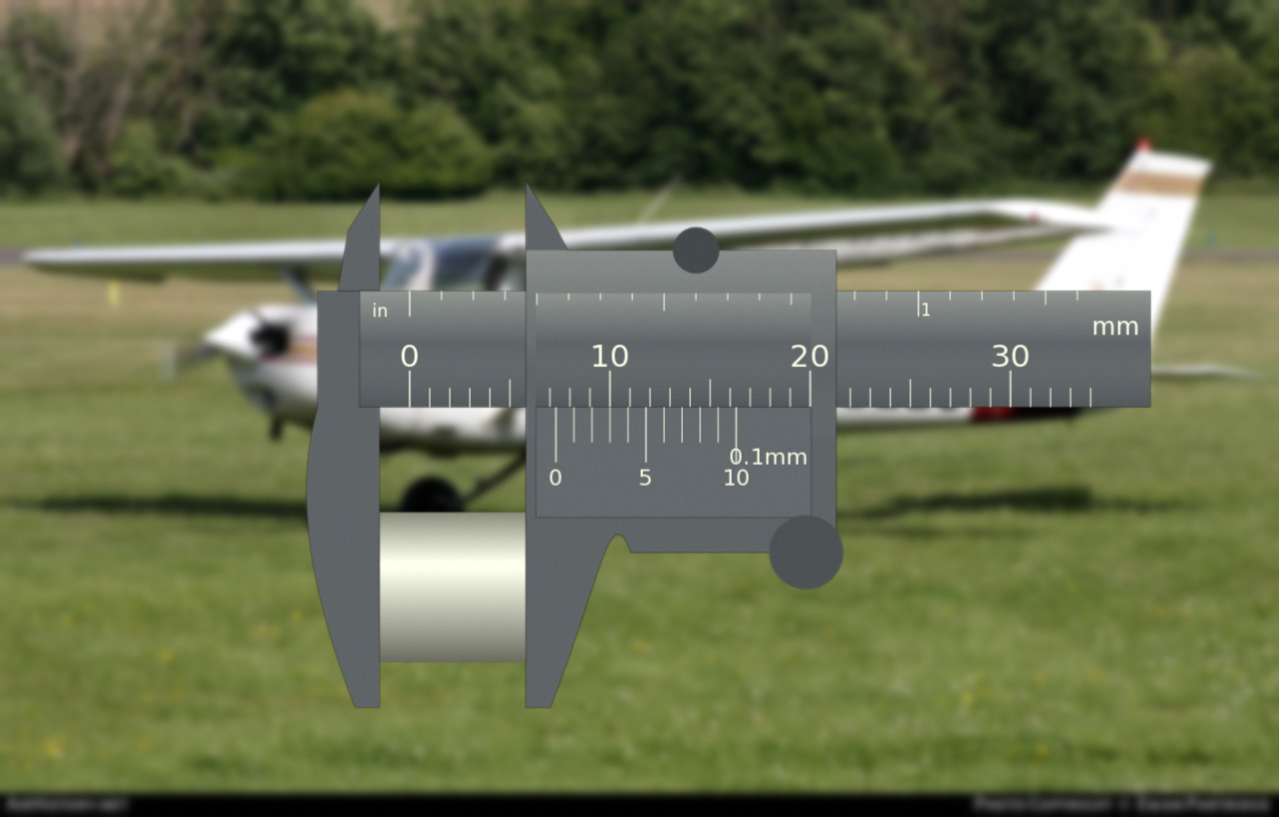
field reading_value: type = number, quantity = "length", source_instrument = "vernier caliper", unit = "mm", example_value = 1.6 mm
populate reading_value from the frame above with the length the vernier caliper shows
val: 7.3 mm
